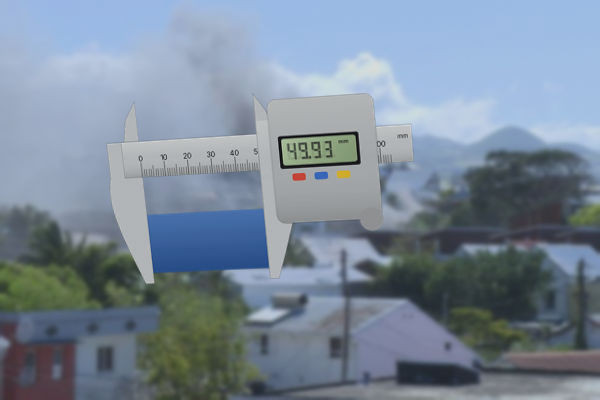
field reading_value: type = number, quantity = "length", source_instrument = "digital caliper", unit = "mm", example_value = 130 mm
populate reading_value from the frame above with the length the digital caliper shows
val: 49.93 mm
